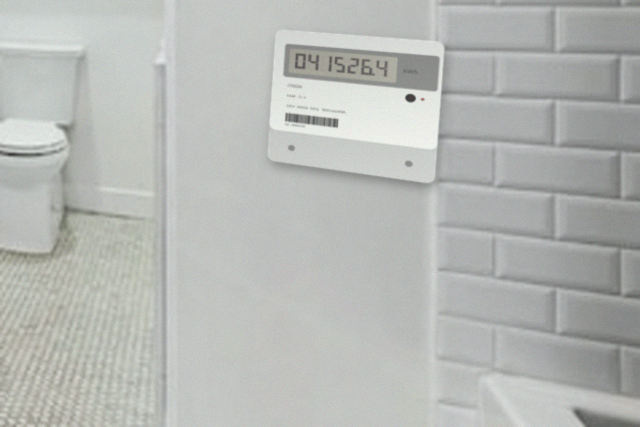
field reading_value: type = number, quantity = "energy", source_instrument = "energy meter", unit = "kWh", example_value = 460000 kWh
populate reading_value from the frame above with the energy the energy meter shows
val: 41526.4 kWh
